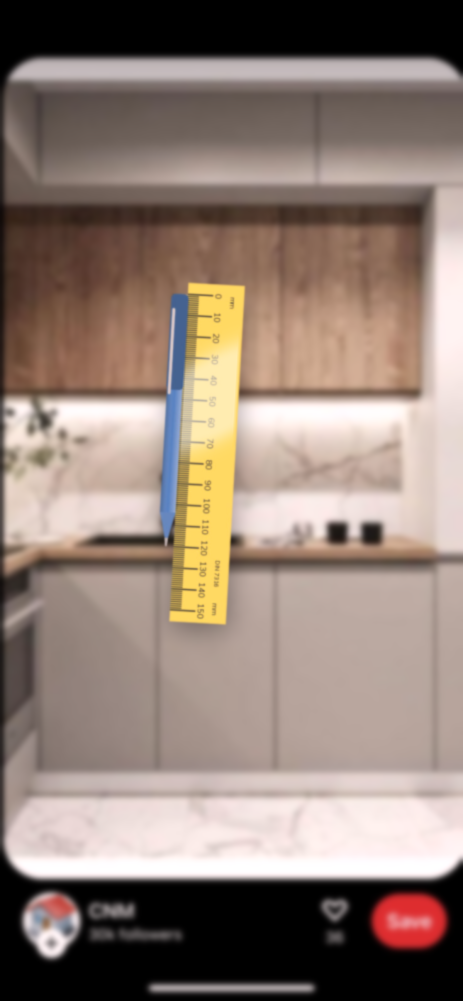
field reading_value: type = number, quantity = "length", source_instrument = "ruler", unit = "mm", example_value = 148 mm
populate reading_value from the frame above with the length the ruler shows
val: 120 mm
